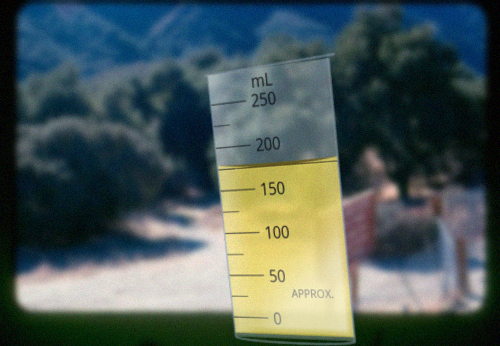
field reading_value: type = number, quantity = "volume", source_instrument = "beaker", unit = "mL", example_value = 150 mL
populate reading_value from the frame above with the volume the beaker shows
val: 175 mL
